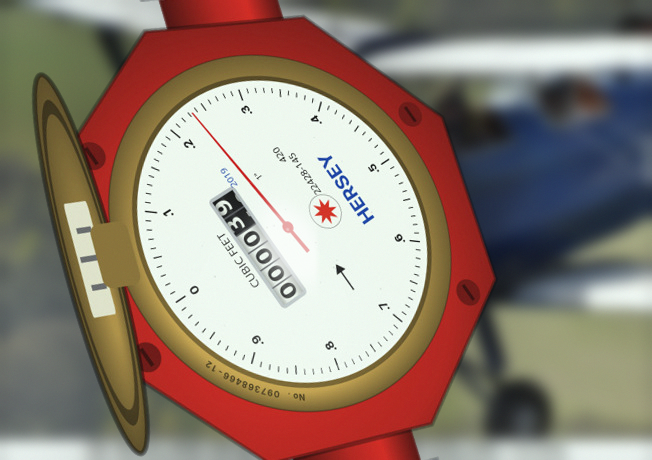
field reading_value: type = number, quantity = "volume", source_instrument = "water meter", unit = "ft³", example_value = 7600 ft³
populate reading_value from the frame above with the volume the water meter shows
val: 39.23 ft³
